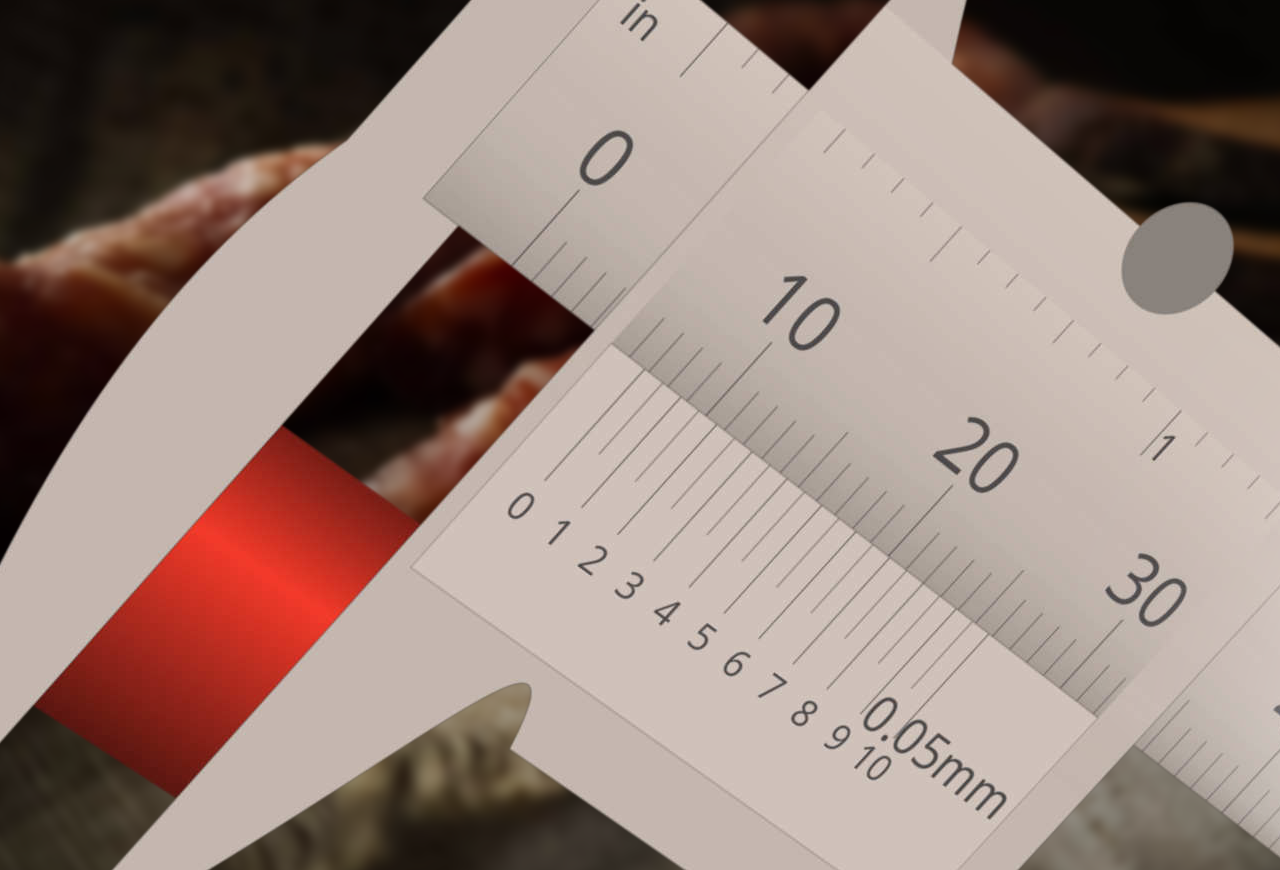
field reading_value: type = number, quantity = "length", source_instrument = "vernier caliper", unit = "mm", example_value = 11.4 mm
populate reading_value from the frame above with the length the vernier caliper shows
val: 6.8 mm
